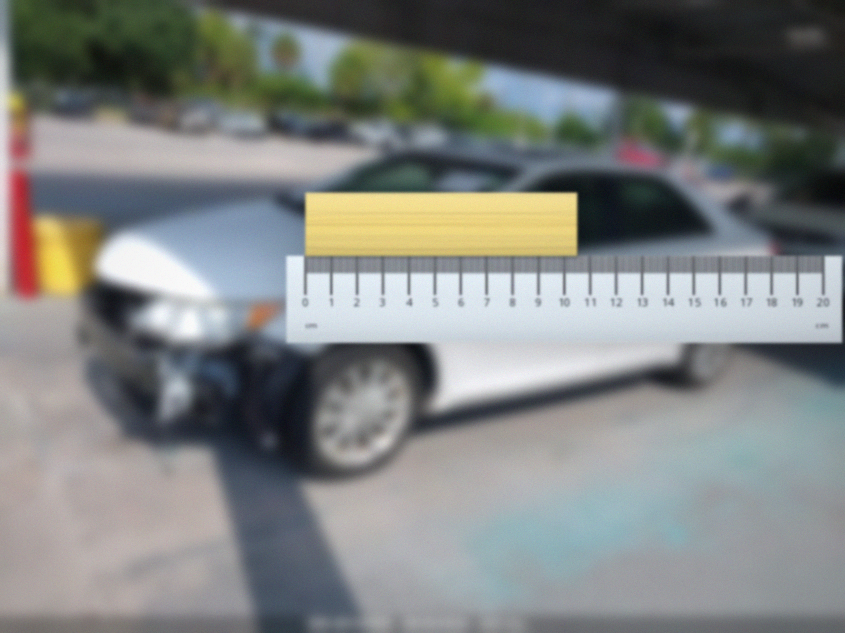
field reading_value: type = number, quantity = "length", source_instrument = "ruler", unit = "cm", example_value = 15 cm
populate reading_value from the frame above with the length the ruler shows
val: 10.5 cm
